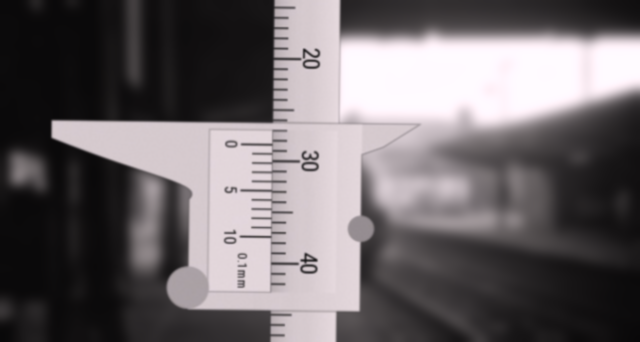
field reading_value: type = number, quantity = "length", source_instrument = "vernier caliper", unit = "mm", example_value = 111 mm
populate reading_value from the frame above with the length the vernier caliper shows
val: 28.4 mm
